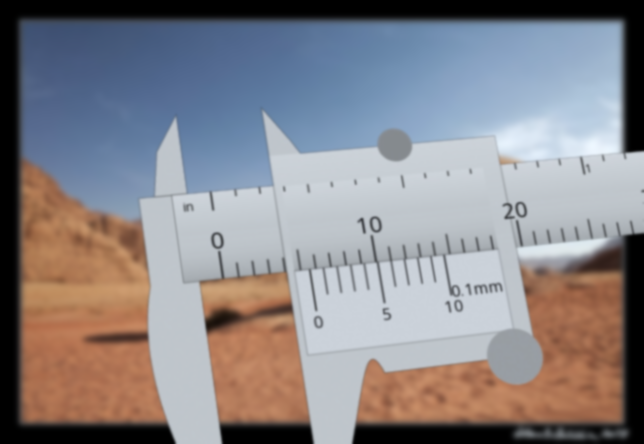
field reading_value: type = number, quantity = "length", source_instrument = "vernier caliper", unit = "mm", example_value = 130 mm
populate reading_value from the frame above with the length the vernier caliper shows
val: 5.6 mm
